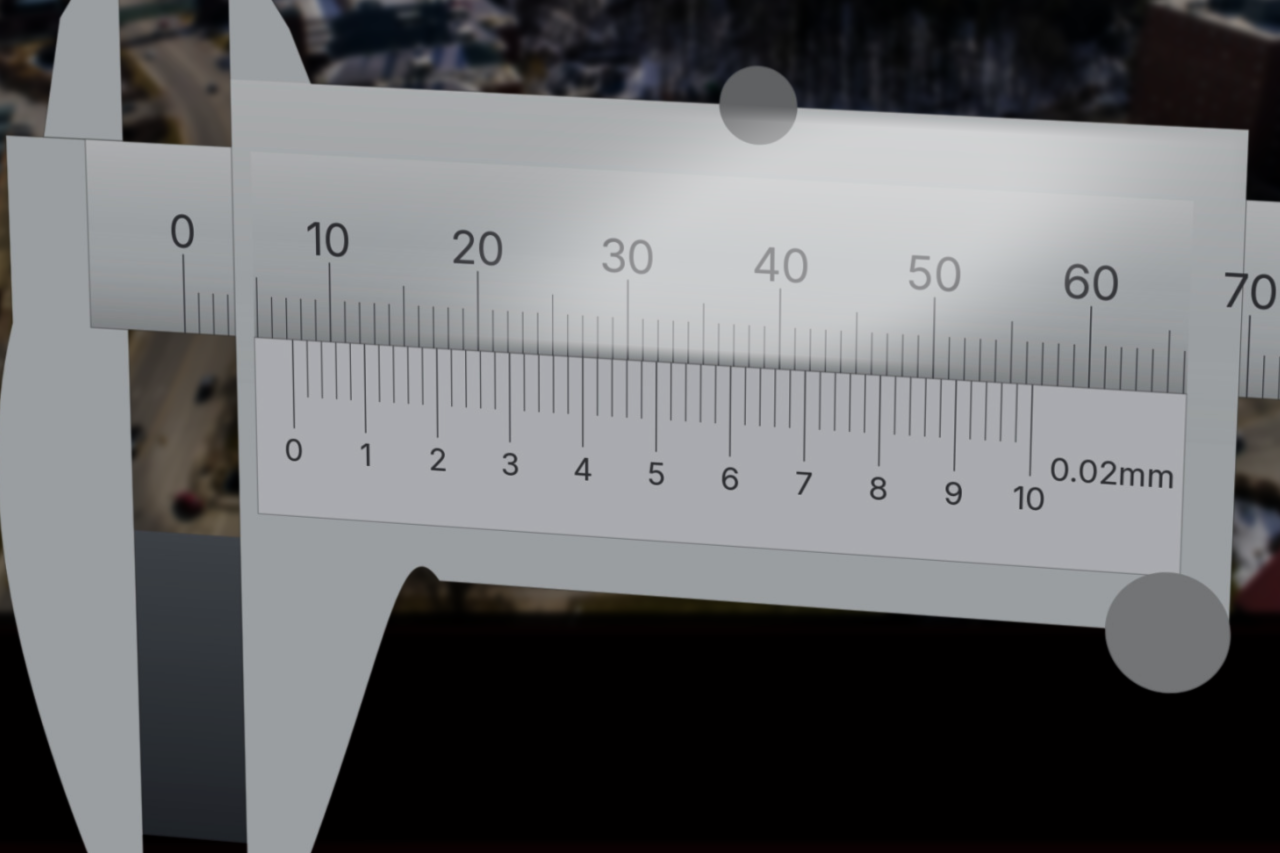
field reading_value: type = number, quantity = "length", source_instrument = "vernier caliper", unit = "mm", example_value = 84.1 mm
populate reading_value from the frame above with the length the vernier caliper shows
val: 7.4 mm
